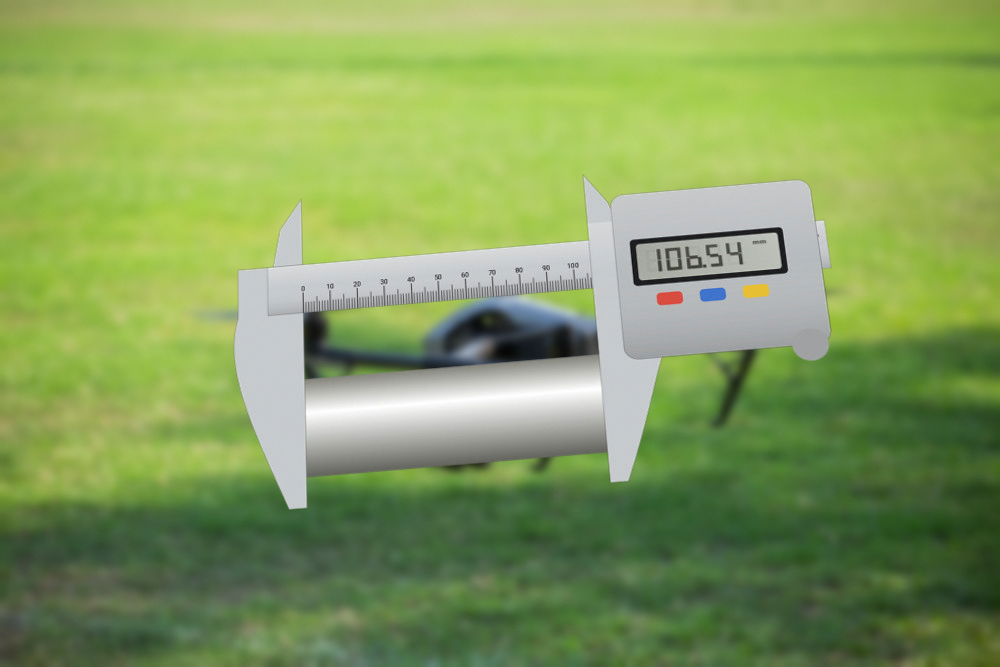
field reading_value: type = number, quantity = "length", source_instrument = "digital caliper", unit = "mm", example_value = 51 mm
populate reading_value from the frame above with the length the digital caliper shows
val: 106.54 mm
